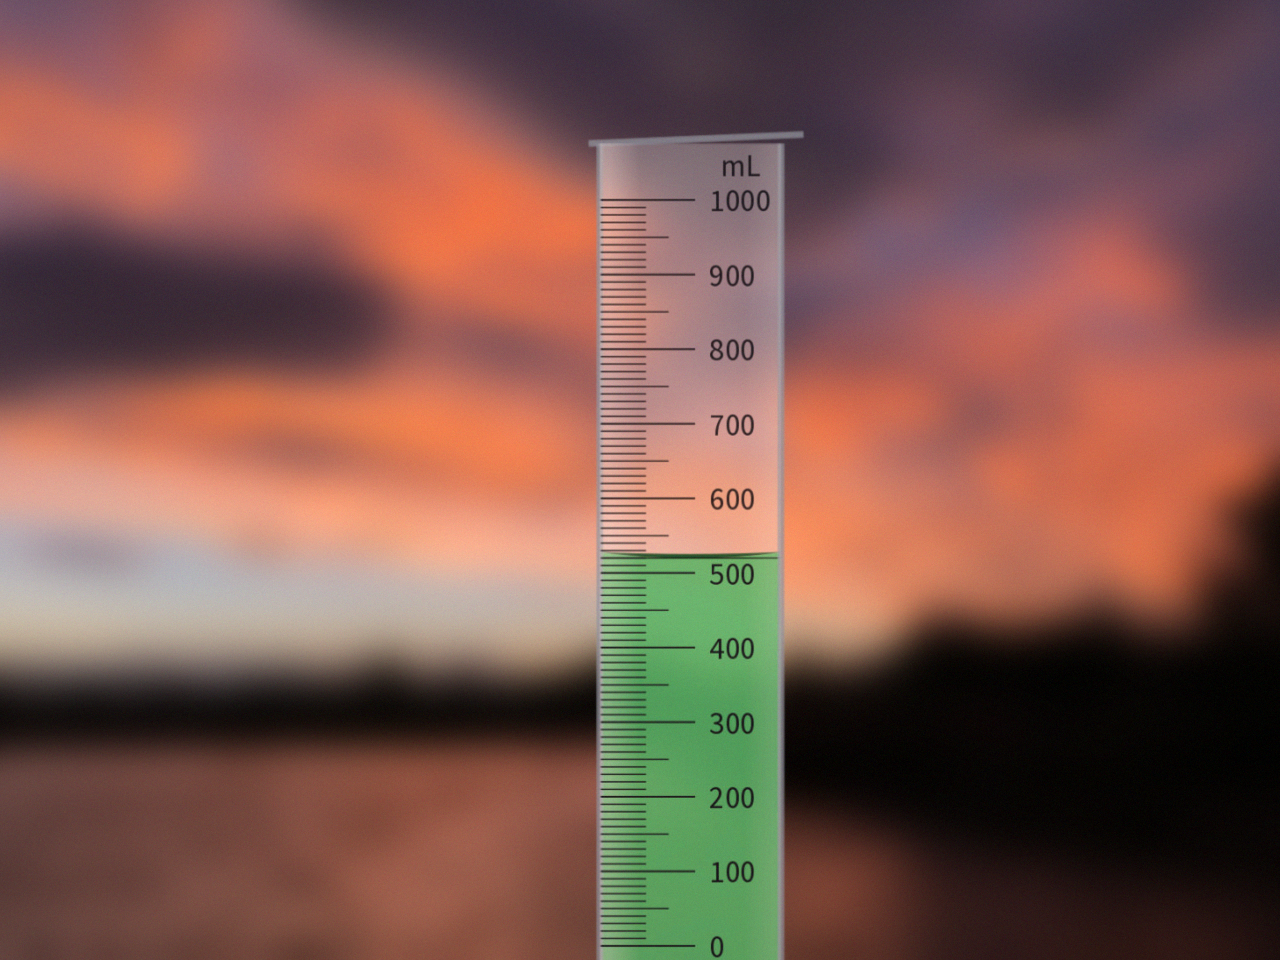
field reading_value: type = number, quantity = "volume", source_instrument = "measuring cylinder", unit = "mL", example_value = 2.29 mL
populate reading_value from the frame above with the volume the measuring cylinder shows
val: 520 mL
